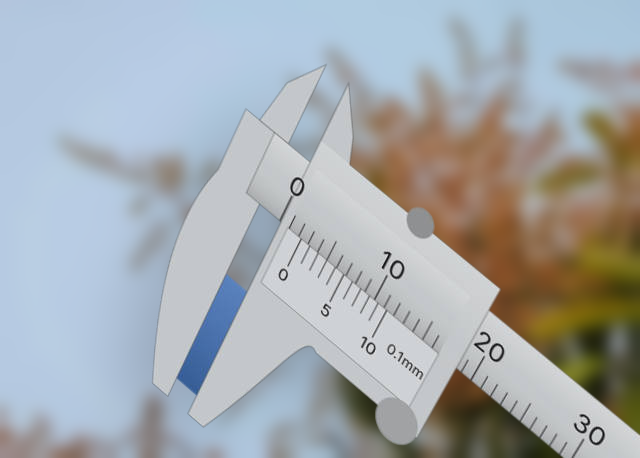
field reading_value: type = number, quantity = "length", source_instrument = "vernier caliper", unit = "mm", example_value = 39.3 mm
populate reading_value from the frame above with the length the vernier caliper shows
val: 2.3 mm
